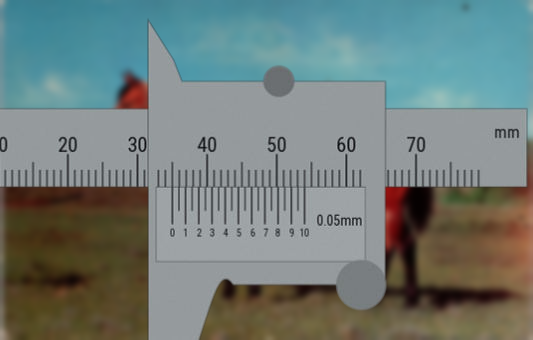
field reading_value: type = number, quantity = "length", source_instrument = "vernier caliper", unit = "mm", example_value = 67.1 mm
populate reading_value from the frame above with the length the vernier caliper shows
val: 35.0 mm
